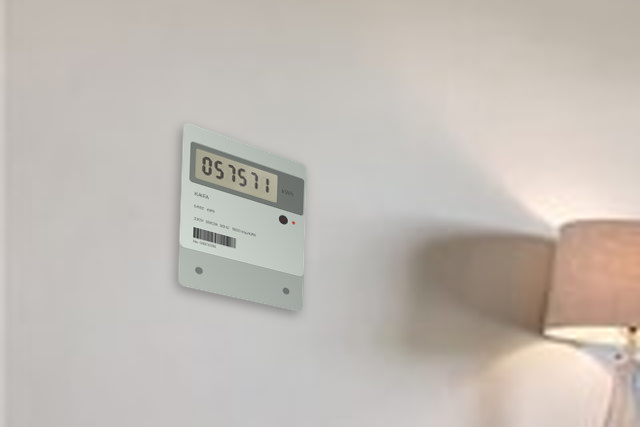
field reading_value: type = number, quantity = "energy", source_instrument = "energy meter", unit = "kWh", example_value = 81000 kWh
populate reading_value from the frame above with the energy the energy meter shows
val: 57571 kWh
